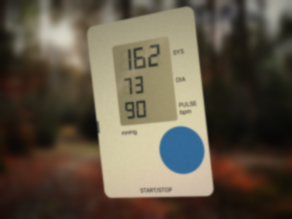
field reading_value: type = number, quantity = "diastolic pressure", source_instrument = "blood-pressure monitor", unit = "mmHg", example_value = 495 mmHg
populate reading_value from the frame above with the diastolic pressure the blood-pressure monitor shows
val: 73 mmHg
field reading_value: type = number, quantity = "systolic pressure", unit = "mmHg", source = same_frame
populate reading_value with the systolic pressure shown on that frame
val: 162 mmHg
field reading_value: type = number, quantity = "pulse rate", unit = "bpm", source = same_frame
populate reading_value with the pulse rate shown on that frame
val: 90 bpm
